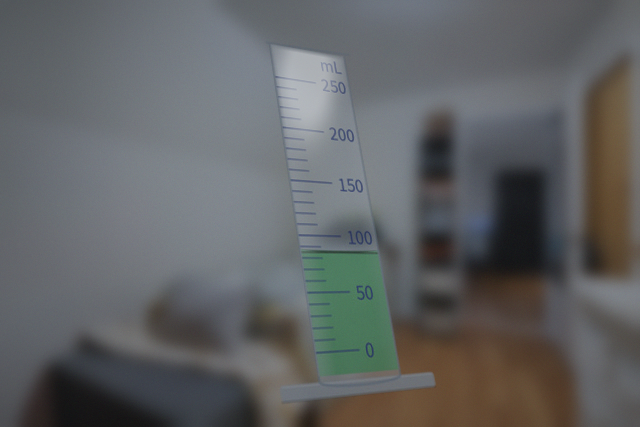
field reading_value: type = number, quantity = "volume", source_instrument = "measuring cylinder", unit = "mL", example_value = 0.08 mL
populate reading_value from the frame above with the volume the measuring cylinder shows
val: 85 mL
